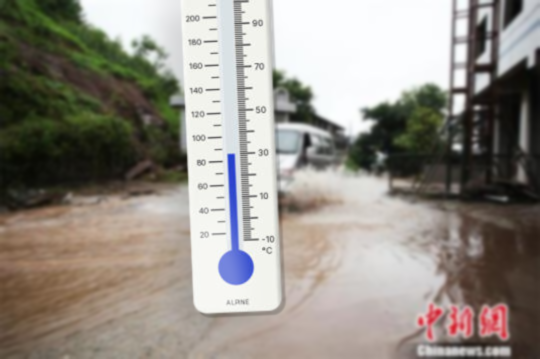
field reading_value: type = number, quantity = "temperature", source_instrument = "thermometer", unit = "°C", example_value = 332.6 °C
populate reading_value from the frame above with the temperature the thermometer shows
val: 30 °C
